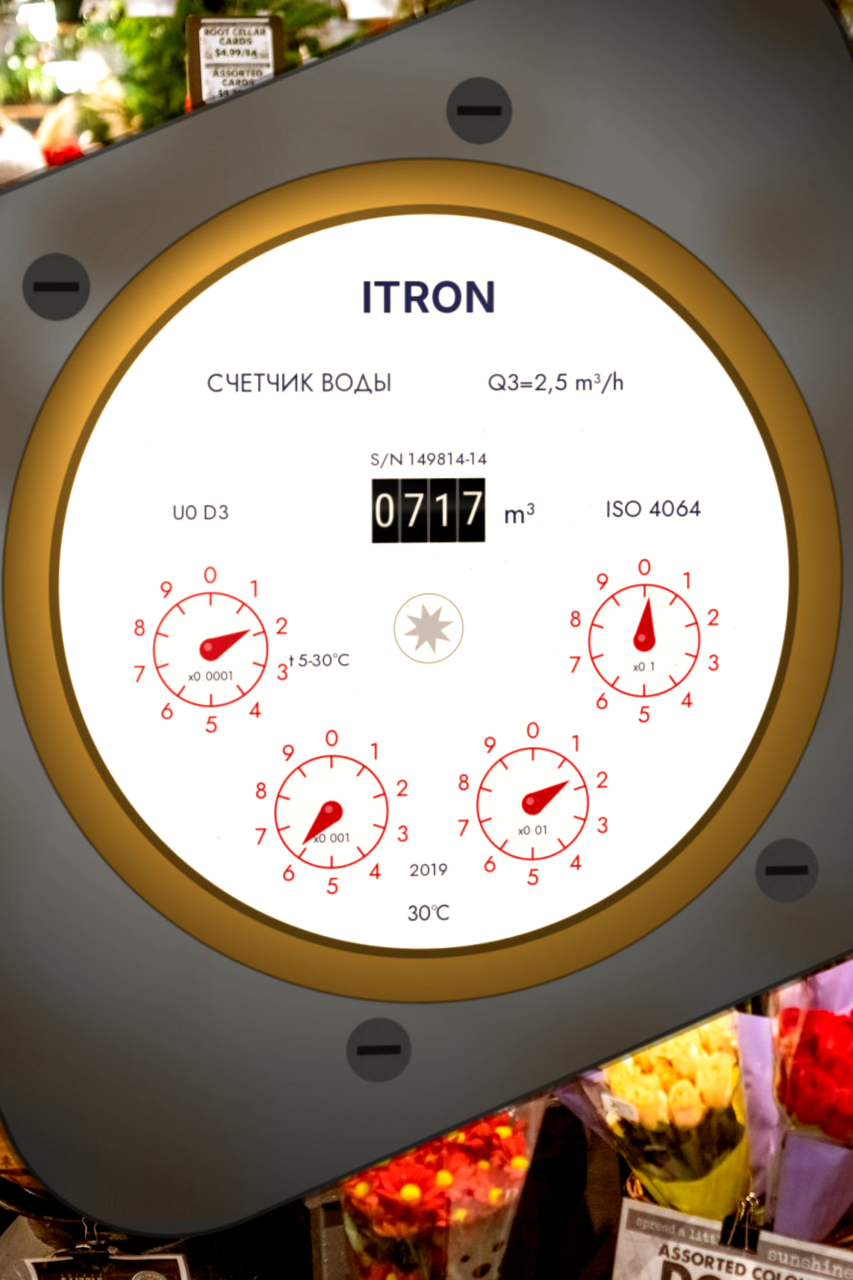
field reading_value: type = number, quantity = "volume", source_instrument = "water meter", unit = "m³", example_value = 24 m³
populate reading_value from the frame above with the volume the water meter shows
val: 717.0161 m³
